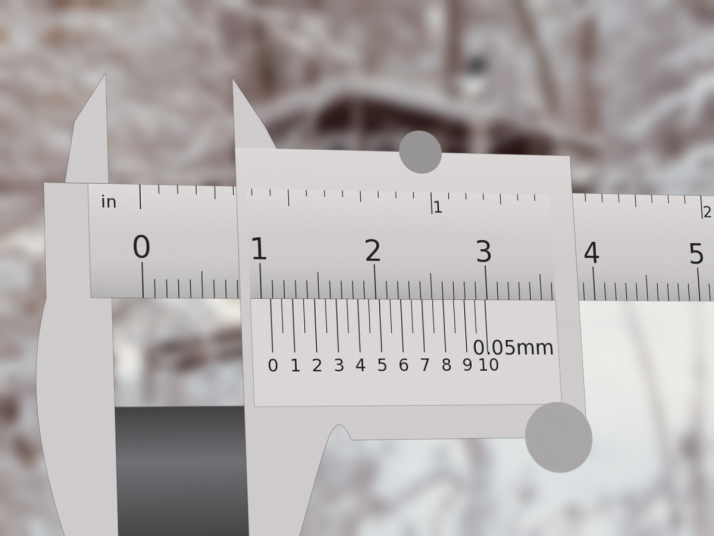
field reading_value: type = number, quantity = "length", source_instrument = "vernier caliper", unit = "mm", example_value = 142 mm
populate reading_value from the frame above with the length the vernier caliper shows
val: 10.8 mm
